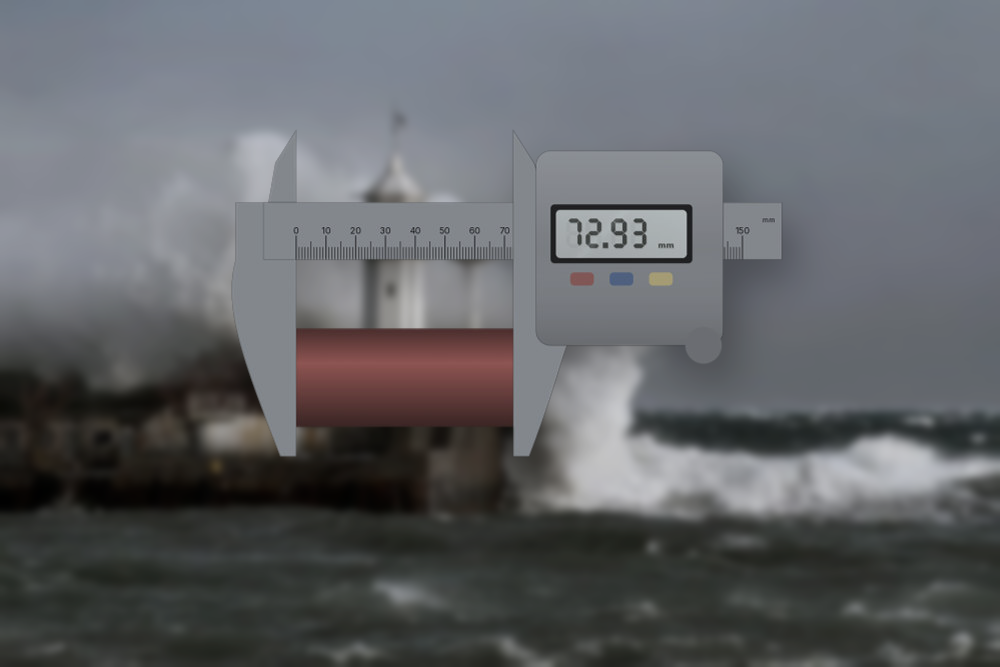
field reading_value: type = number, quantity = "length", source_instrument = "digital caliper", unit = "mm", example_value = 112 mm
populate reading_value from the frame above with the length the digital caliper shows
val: 72.93 mm
